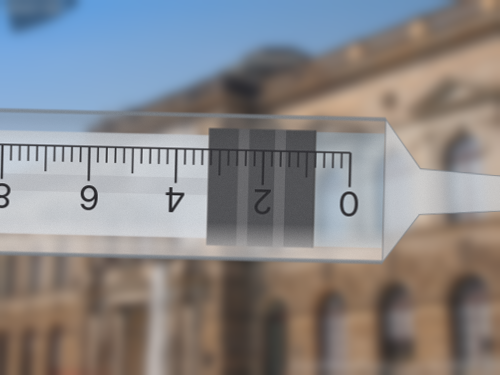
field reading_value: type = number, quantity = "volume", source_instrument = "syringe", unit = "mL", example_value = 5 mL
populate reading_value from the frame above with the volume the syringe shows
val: 0.8 mL
